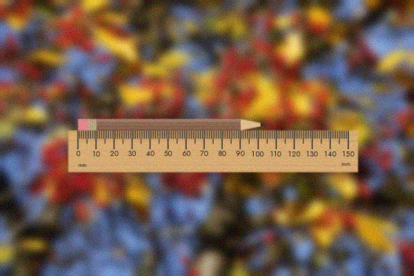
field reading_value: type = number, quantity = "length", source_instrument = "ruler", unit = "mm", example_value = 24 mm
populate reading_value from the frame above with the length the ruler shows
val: 105 mm
